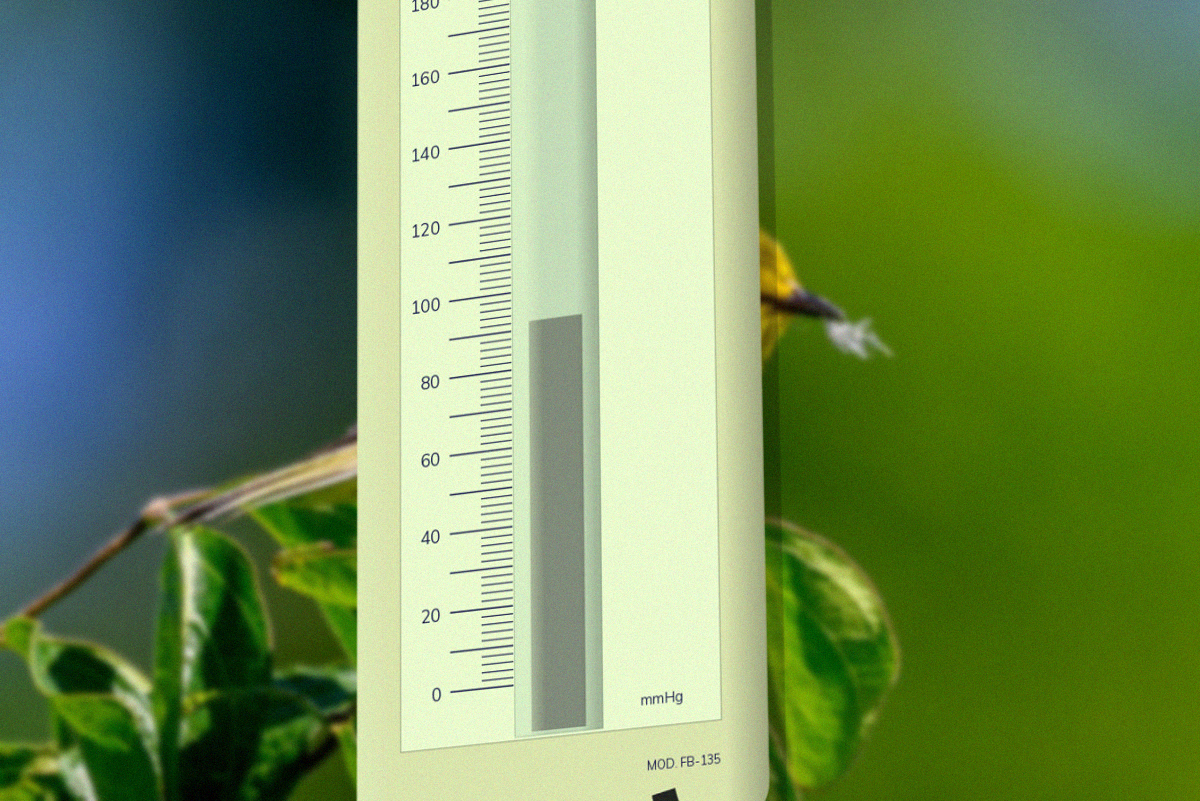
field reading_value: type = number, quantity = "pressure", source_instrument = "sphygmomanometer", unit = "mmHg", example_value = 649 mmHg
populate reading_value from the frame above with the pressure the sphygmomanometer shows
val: 92 mmHg
